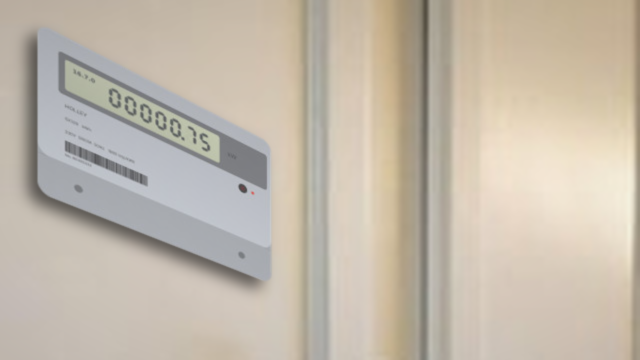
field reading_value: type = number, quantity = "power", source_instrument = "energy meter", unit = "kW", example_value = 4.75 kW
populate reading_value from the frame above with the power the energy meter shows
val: 0.75 kW
